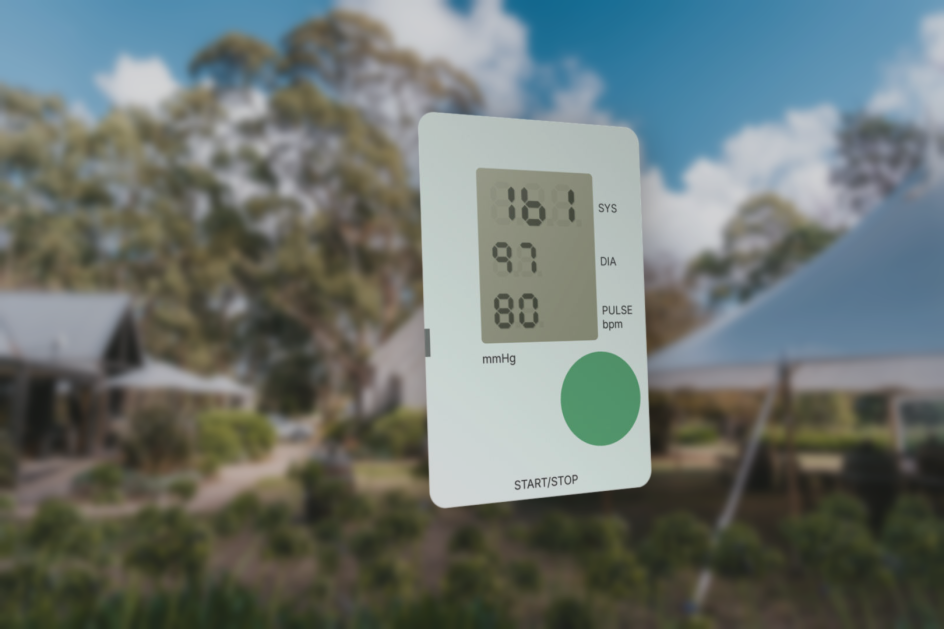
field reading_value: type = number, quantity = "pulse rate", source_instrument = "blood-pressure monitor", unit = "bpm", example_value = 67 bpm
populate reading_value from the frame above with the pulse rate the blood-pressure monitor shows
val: 80 bpm
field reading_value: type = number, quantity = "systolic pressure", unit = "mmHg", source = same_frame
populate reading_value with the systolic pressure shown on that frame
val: 161 mmHg
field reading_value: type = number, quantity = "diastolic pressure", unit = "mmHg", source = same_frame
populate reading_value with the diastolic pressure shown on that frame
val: 97 mmHg
